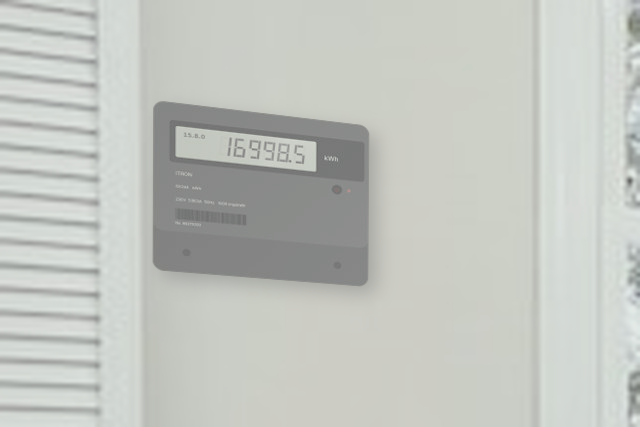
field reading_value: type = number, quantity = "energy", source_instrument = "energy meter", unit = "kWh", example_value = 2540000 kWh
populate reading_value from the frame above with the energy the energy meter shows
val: 16998.5 kWh
